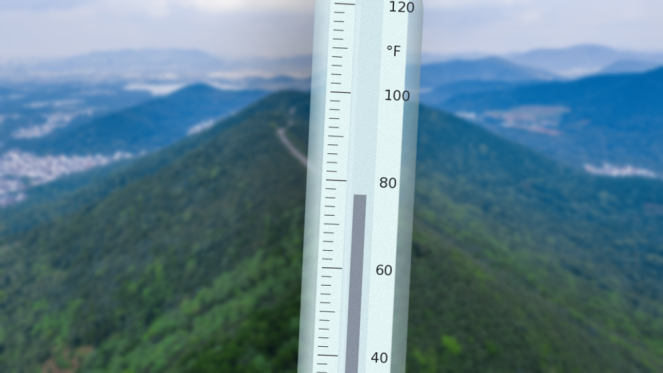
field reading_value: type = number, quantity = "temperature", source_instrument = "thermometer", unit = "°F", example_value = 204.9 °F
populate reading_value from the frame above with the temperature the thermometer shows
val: 77 °F
